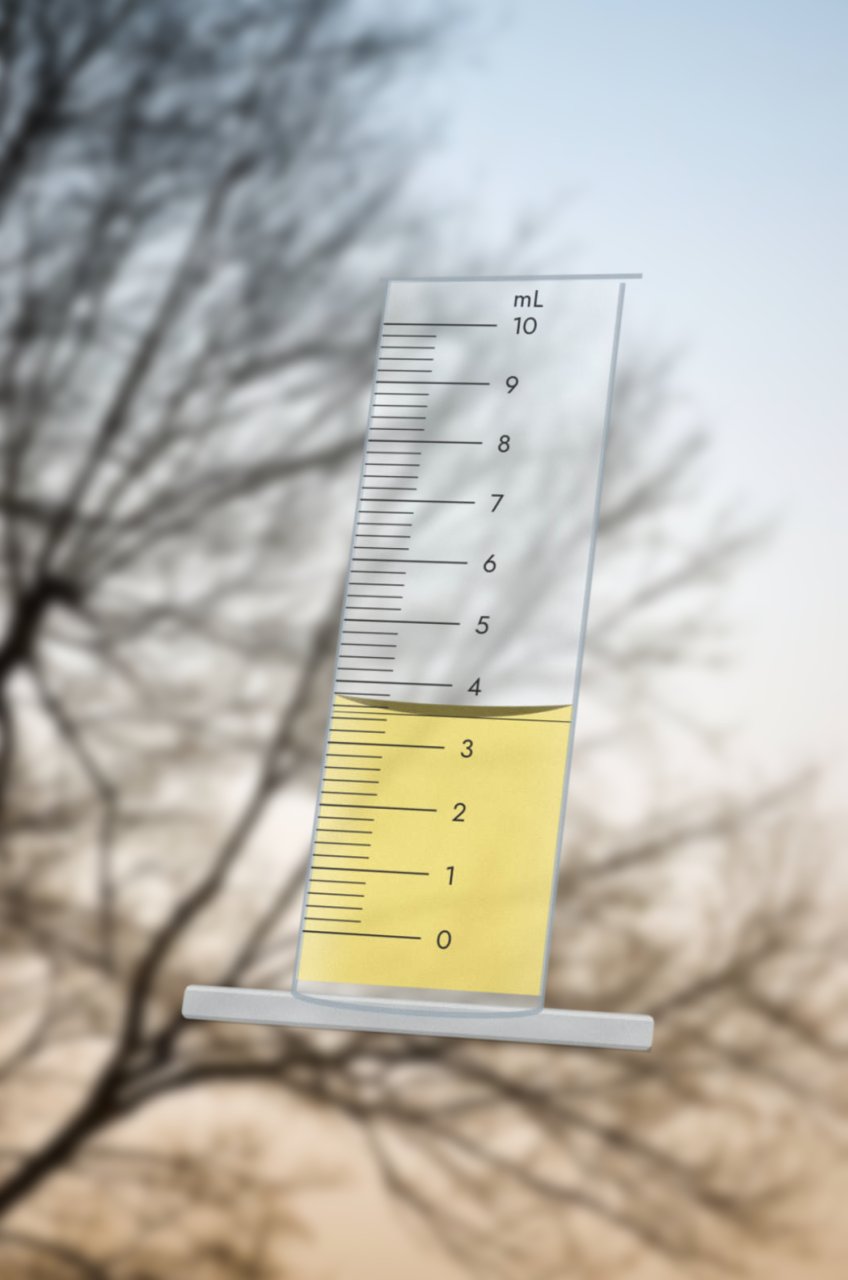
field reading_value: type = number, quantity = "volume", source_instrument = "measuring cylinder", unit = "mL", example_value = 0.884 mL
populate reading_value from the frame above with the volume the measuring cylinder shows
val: 3.5 mL
